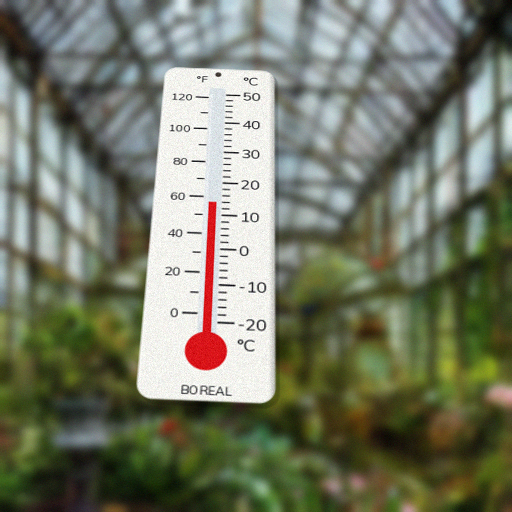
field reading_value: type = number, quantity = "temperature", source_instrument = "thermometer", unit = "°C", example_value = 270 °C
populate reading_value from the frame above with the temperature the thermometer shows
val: 14 °C
